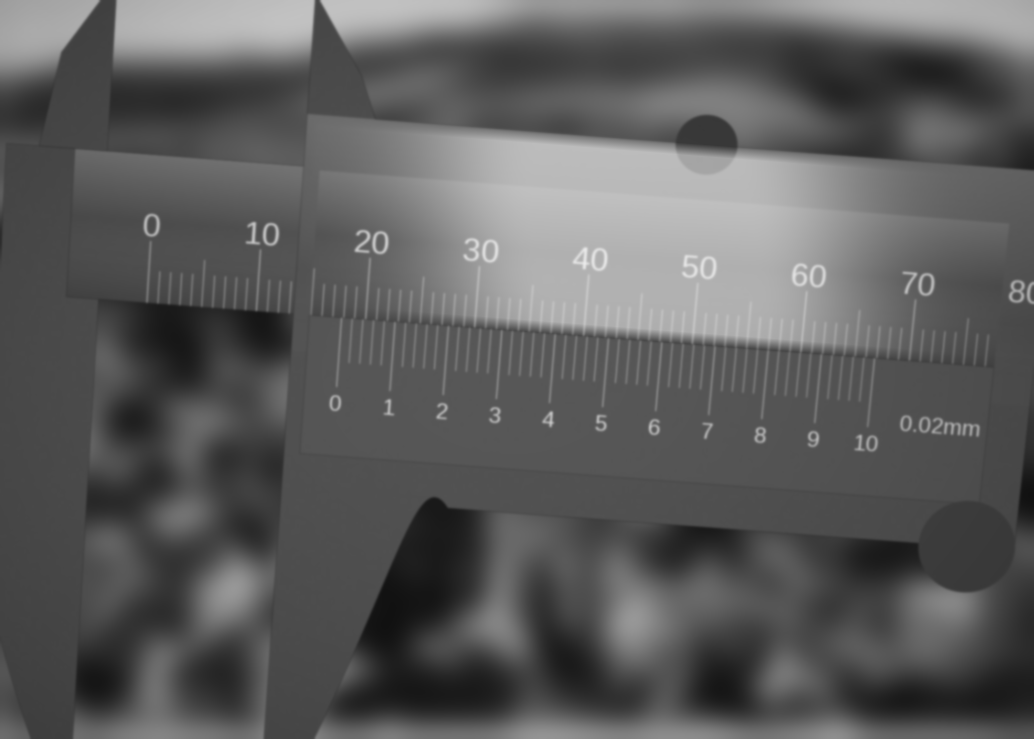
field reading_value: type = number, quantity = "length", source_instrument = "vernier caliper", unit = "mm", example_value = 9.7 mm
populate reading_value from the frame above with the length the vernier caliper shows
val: 17.8 mm
